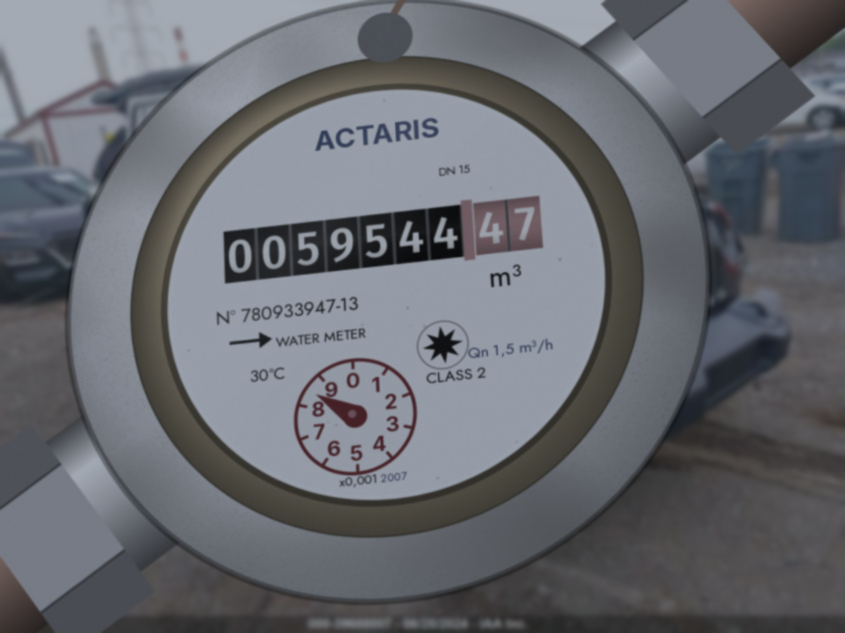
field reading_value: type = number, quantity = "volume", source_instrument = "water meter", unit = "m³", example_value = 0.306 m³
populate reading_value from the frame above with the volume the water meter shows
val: 59544.478 m³
